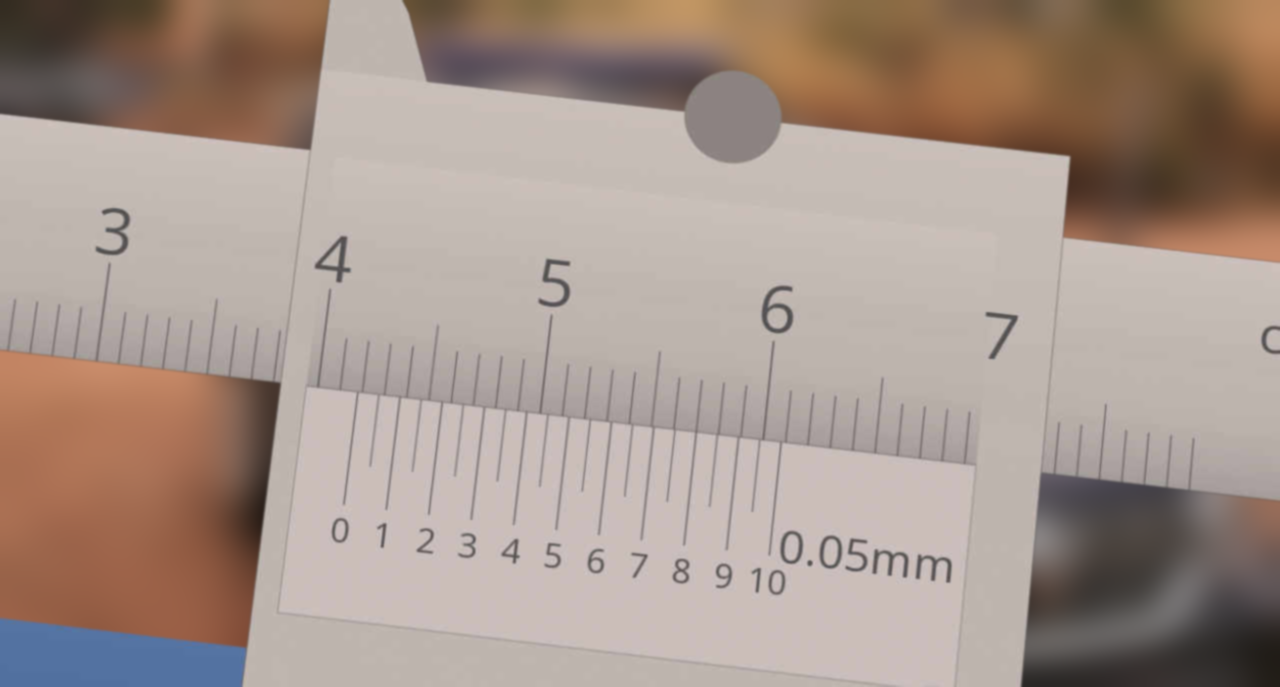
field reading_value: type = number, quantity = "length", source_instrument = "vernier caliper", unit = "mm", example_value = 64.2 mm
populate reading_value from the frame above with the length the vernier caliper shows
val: 41.8 mm
